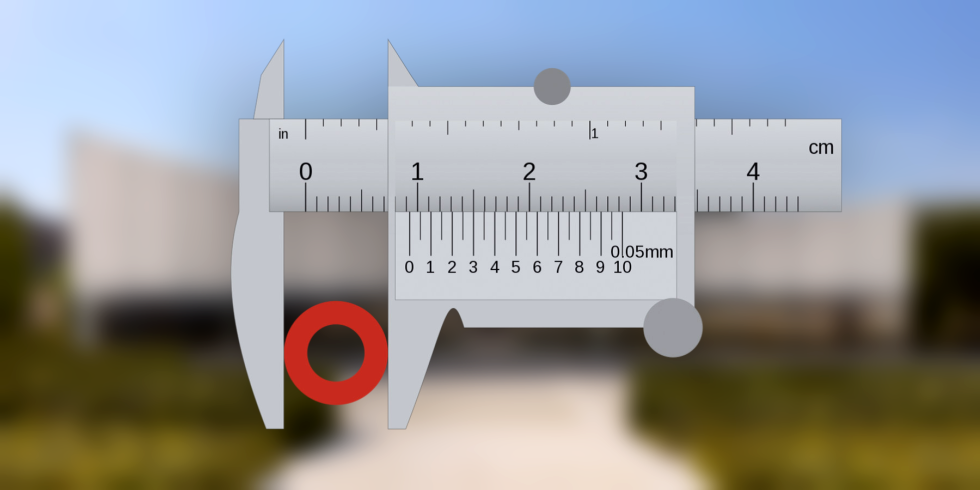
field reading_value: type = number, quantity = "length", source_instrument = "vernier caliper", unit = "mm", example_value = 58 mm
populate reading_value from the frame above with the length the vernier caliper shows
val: 9.3 mm
